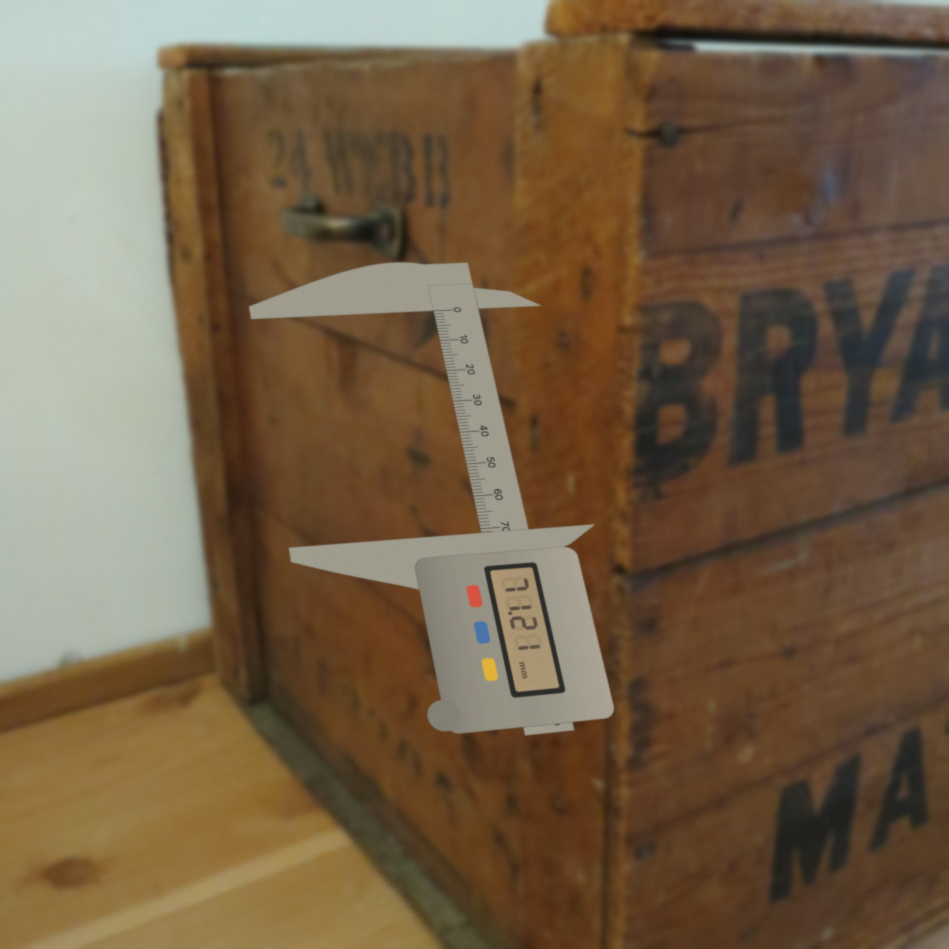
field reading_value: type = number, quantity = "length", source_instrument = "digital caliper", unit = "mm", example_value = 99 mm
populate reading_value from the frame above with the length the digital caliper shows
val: 71.21 mm
